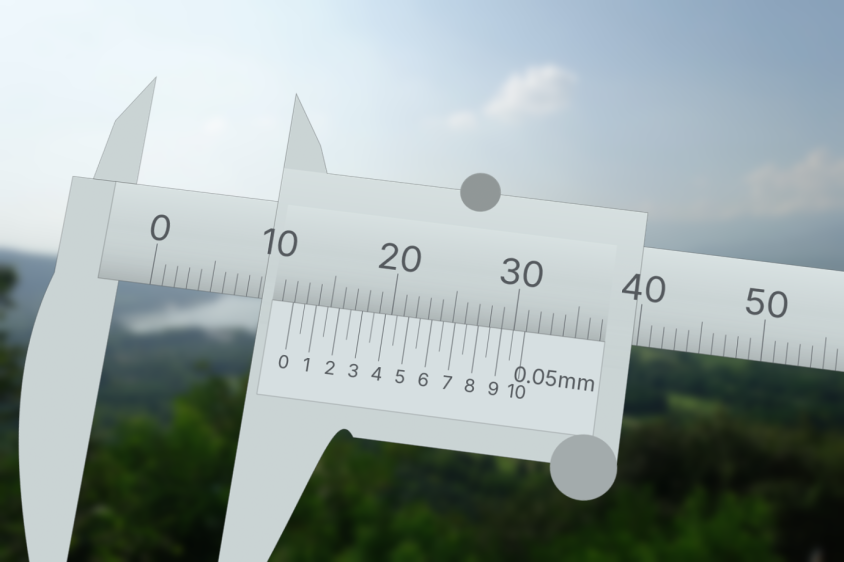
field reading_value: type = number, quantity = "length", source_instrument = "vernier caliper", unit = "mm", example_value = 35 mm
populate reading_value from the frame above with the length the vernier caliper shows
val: 11.9 mm
